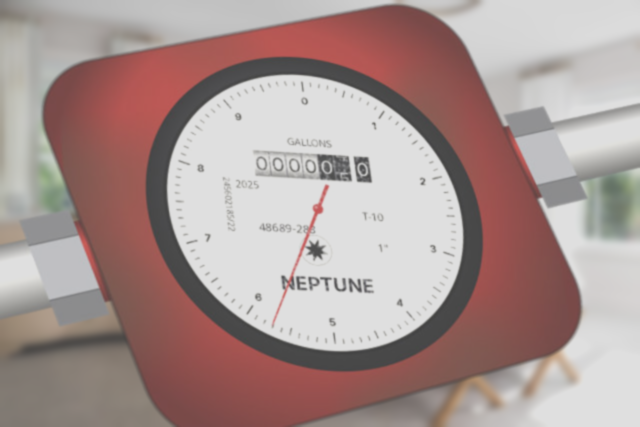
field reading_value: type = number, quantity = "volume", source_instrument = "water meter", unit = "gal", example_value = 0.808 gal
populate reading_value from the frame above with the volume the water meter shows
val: 45.7 gal
